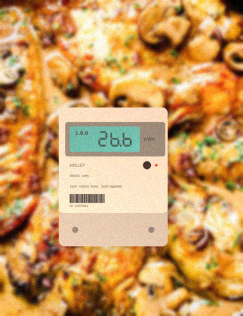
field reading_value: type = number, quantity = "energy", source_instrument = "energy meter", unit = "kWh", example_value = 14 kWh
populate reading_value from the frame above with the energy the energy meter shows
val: 26.6 kWh
